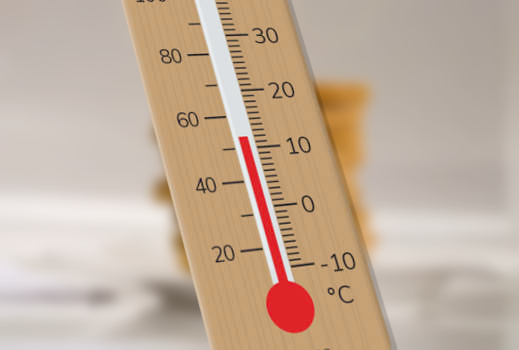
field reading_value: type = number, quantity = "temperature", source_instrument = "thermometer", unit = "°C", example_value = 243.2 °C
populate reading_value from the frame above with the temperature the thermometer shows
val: 12 °C
